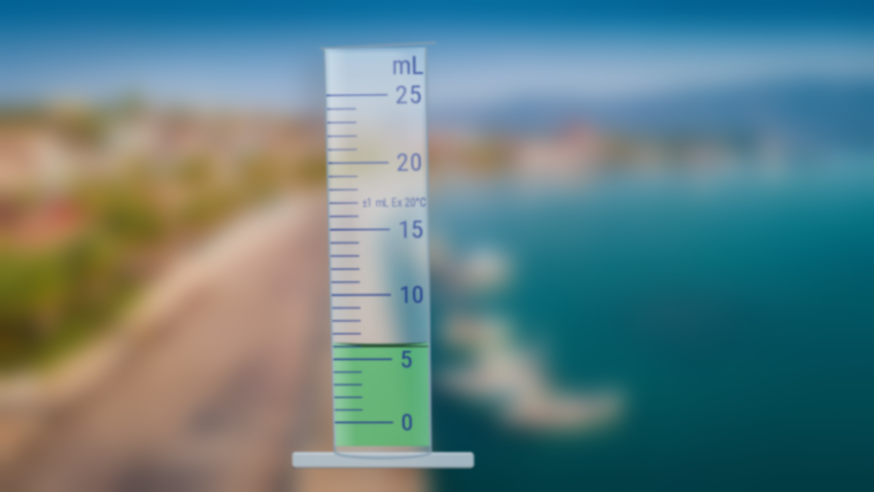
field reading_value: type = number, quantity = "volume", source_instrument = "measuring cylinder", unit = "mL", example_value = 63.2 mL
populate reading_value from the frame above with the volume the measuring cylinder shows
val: 6 mL
